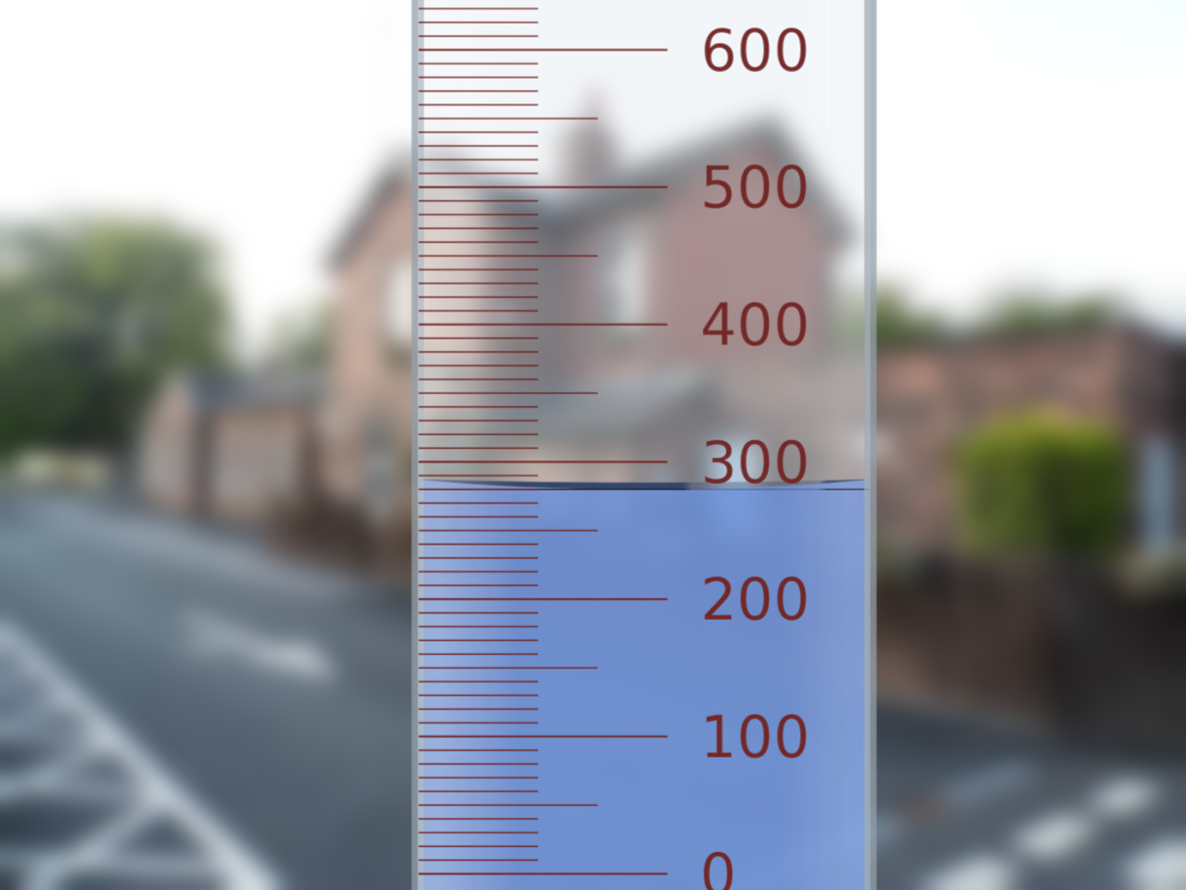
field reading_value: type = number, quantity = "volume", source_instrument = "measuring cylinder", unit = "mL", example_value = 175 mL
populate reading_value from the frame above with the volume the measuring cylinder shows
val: 280 mL
